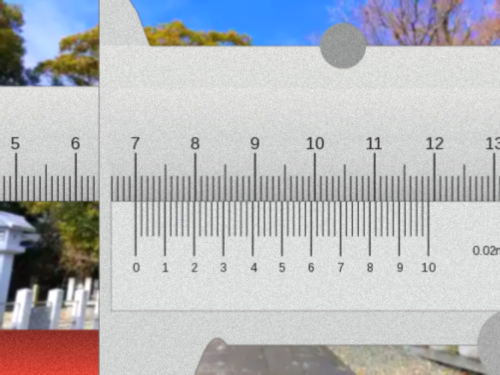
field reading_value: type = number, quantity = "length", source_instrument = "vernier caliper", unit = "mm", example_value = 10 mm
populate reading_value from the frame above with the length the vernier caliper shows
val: 70.0 mm
